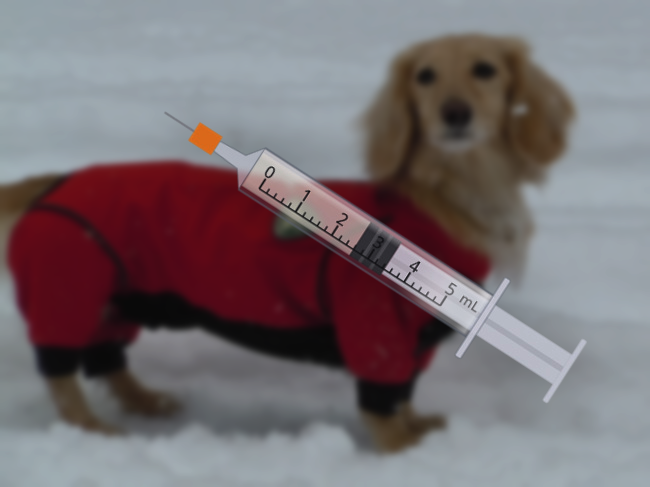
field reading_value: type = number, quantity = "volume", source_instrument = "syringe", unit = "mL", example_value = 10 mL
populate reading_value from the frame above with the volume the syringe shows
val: 2.6 mL
